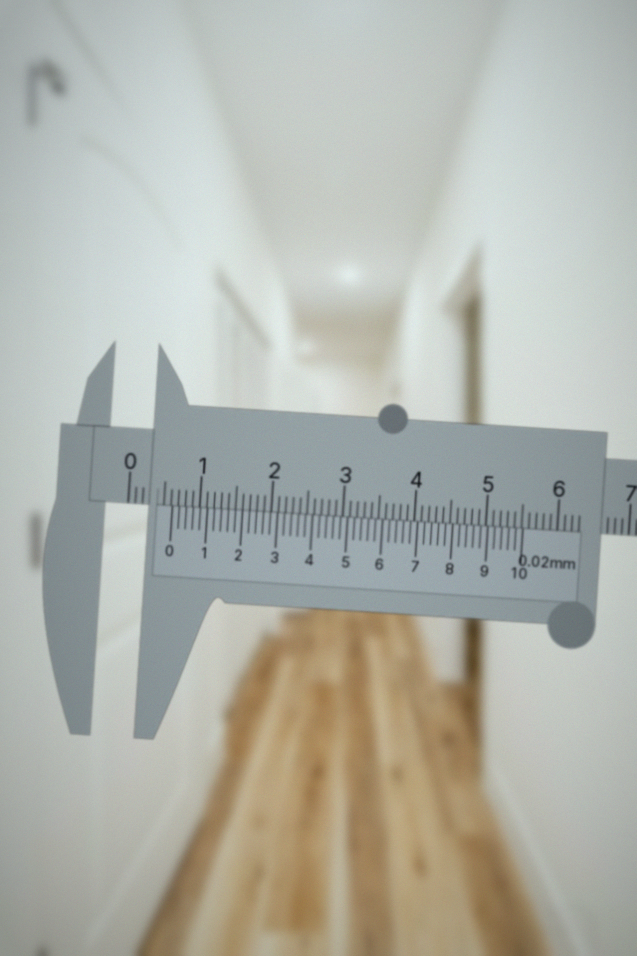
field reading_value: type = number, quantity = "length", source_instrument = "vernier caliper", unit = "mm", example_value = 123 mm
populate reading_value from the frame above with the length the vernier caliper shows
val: 6.2 mm
